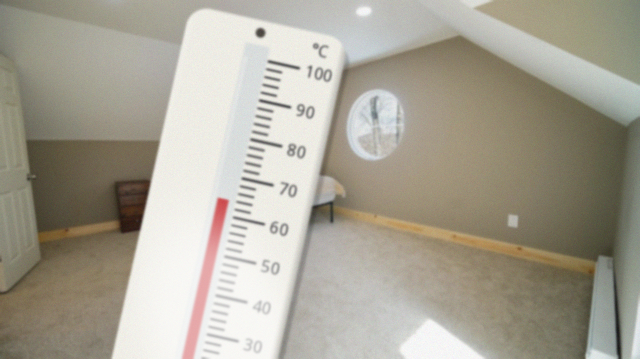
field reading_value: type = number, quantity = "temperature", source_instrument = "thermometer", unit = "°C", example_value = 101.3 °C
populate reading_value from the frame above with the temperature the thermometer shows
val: 64 °C
